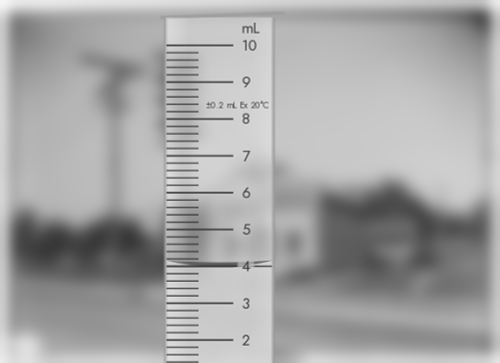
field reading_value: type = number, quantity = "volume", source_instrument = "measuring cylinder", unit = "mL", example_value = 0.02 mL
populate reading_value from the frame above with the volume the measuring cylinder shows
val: 4 mL
